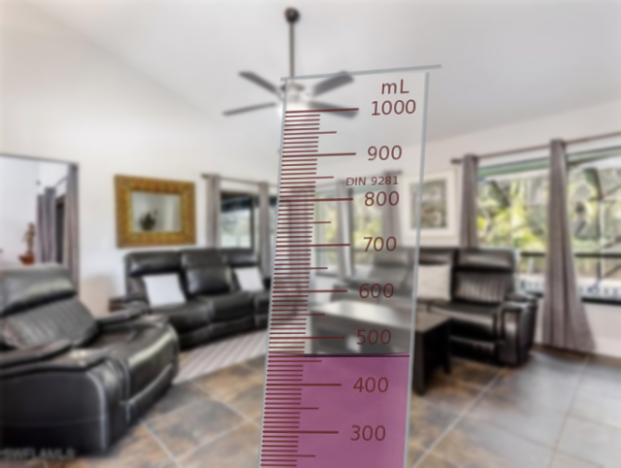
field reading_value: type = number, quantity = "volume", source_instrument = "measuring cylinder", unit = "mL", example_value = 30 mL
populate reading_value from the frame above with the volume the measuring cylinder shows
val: 460 mL
